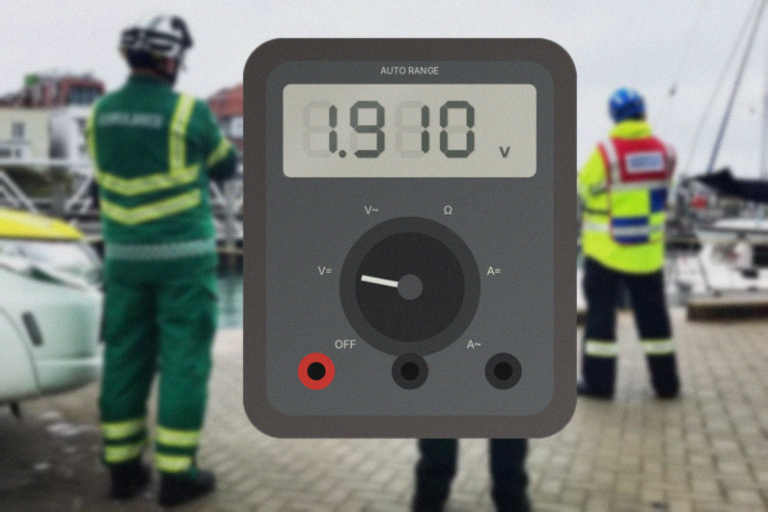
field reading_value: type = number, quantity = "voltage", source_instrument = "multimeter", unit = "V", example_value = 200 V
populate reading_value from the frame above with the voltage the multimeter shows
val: 1.910 V
